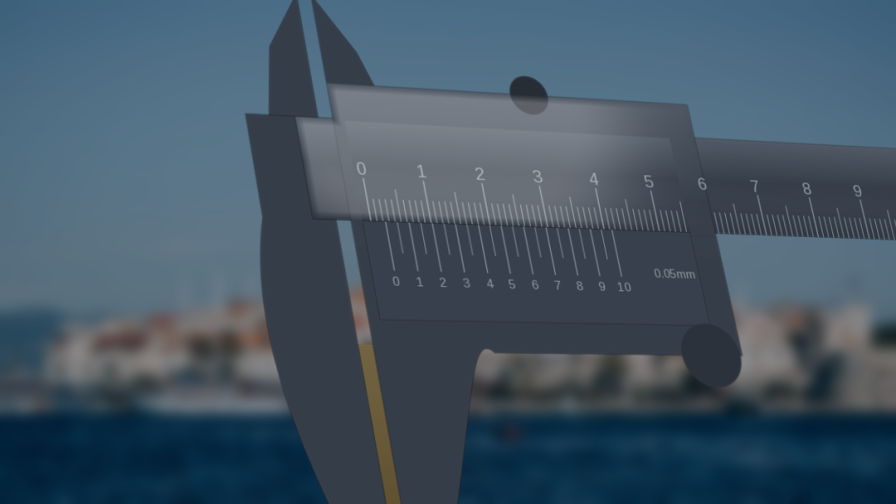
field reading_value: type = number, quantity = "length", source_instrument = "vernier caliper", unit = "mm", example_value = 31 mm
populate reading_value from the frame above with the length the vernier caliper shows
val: 2.4 mm
